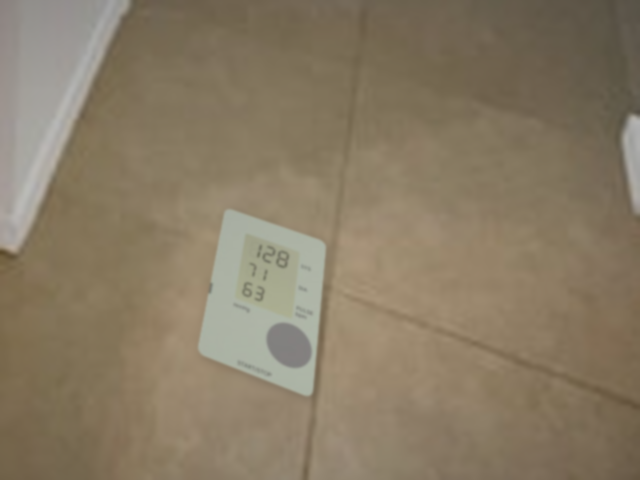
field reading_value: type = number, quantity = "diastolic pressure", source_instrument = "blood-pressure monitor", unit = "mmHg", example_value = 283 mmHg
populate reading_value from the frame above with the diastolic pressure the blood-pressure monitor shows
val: 71 mmHg
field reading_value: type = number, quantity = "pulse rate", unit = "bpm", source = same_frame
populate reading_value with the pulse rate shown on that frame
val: 63 bpm
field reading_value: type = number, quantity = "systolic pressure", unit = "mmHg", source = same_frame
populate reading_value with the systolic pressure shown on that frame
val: 128 mmHg
